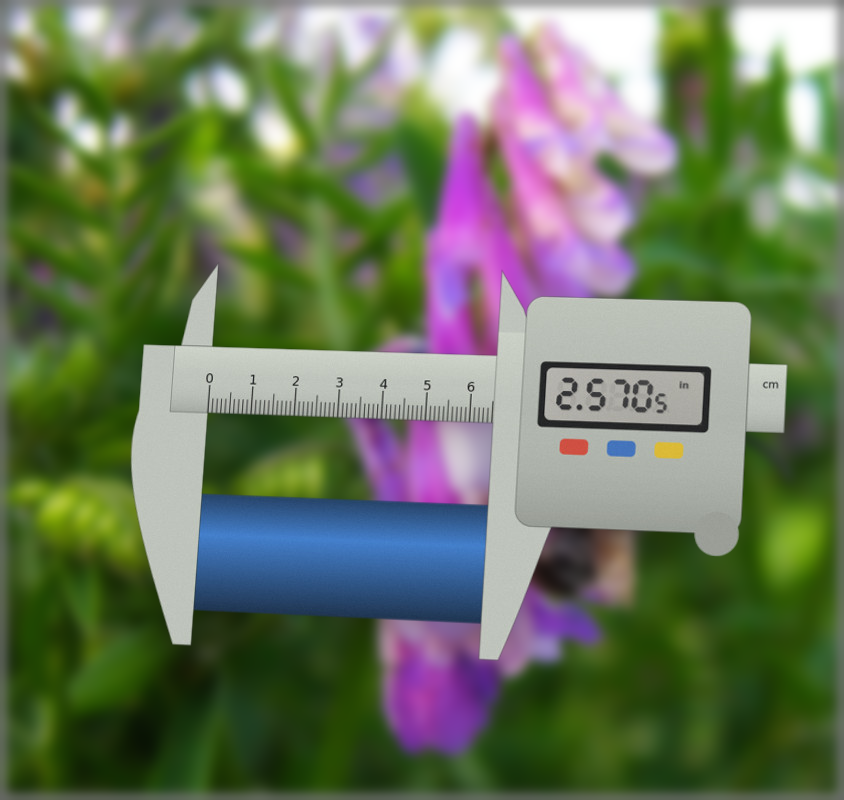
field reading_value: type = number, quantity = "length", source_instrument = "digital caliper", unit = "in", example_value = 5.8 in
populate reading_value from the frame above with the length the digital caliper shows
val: 2.5705 in
